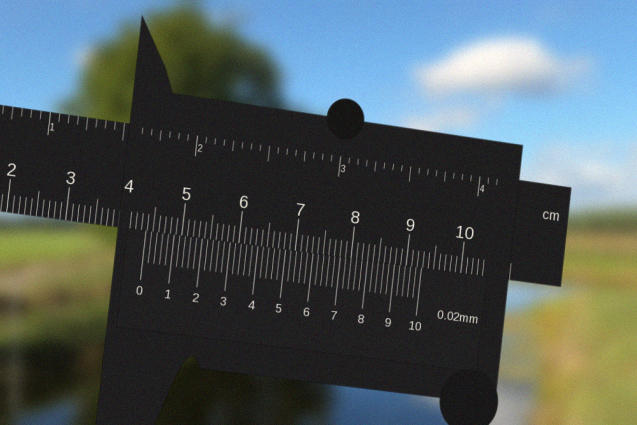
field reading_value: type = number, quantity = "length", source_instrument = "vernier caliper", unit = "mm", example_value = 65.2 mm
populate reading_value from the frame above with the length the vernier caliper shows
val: 43.8 mm
